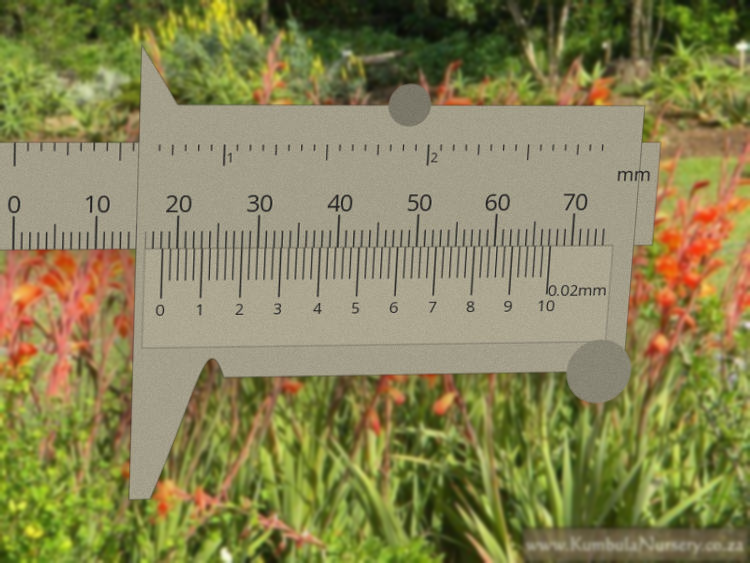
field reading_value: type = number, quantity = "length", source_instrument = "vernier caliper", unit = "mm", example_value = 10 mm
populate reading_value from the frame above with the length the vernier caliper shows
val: 18.2 mm
